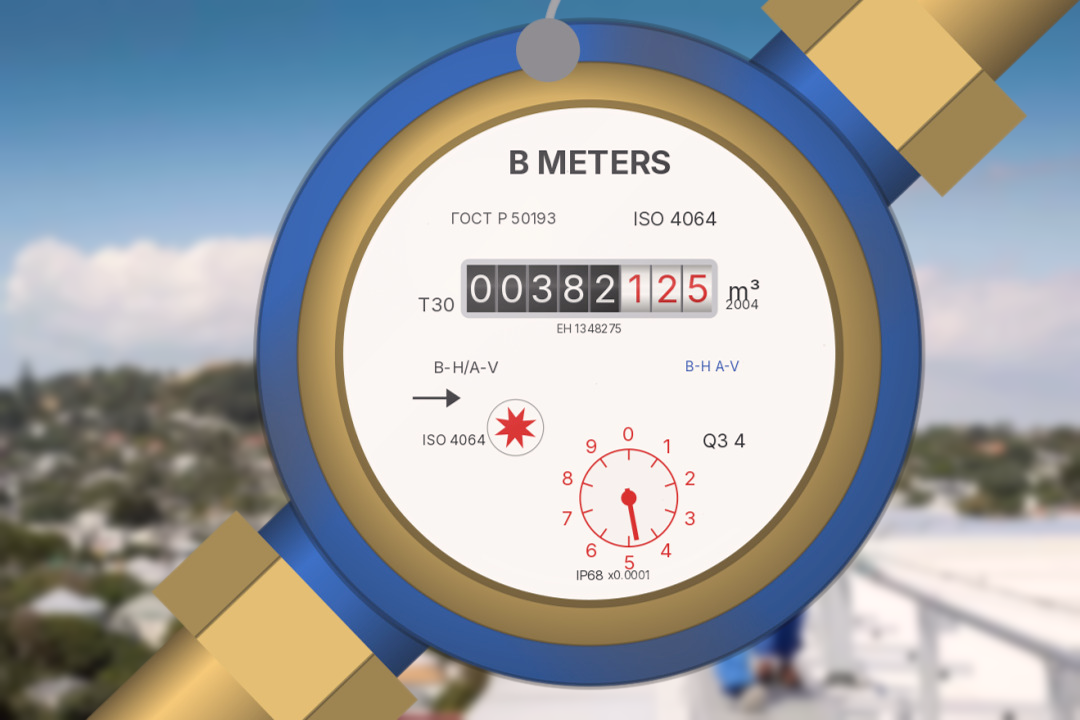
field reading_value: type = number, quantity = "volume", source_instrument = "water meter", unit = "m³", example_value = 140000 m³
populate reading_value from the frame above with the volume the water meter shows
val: 382.1254 m³
